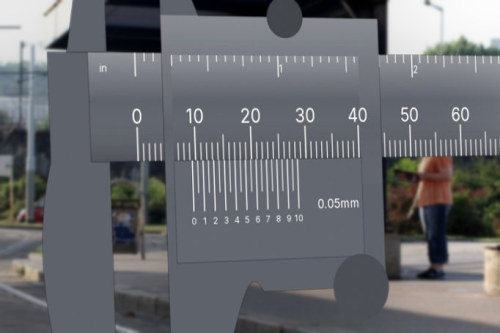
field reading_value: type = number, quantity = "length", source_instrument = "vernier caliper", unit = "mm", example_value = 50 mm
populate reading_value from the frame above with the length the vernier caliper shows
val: 9.4 mm
